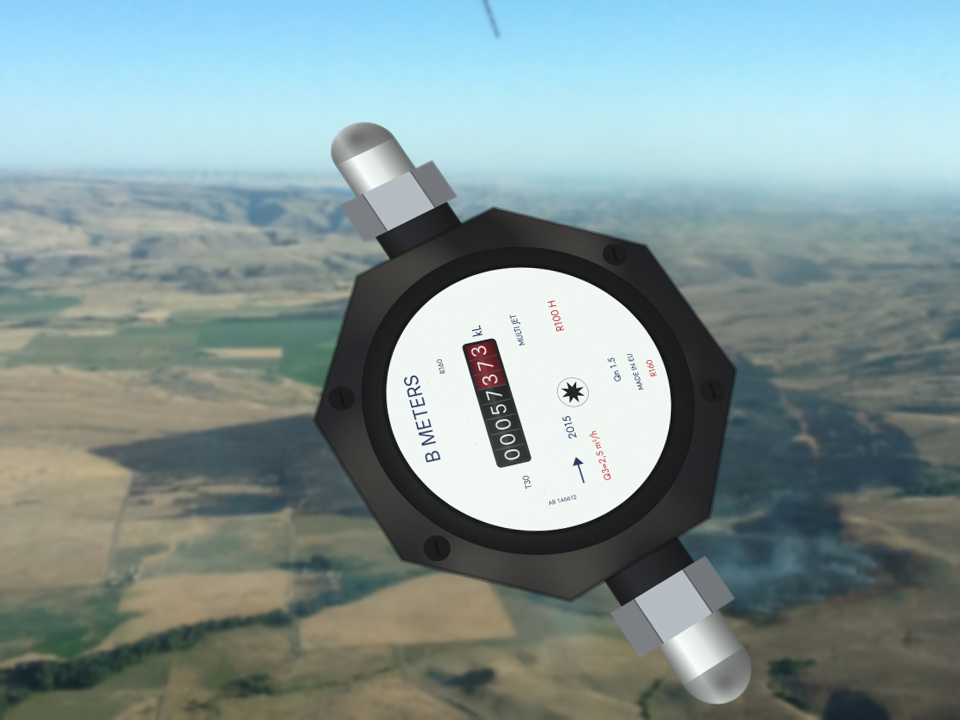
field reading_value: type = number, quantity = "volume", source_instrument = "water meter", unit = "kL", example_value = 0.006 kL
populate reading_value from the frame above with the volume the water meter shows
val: 57.373 kL
